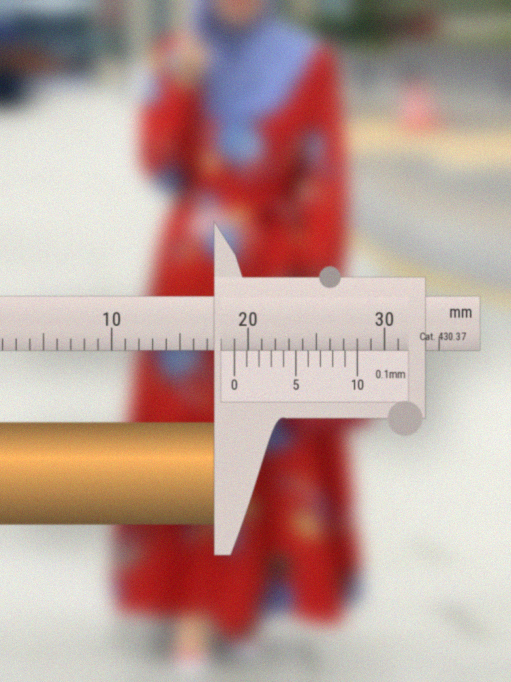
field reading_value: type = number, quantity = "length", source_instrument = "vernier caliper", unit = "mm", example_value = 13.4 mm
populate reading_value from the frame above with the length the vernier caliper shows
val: 19.0 mm
